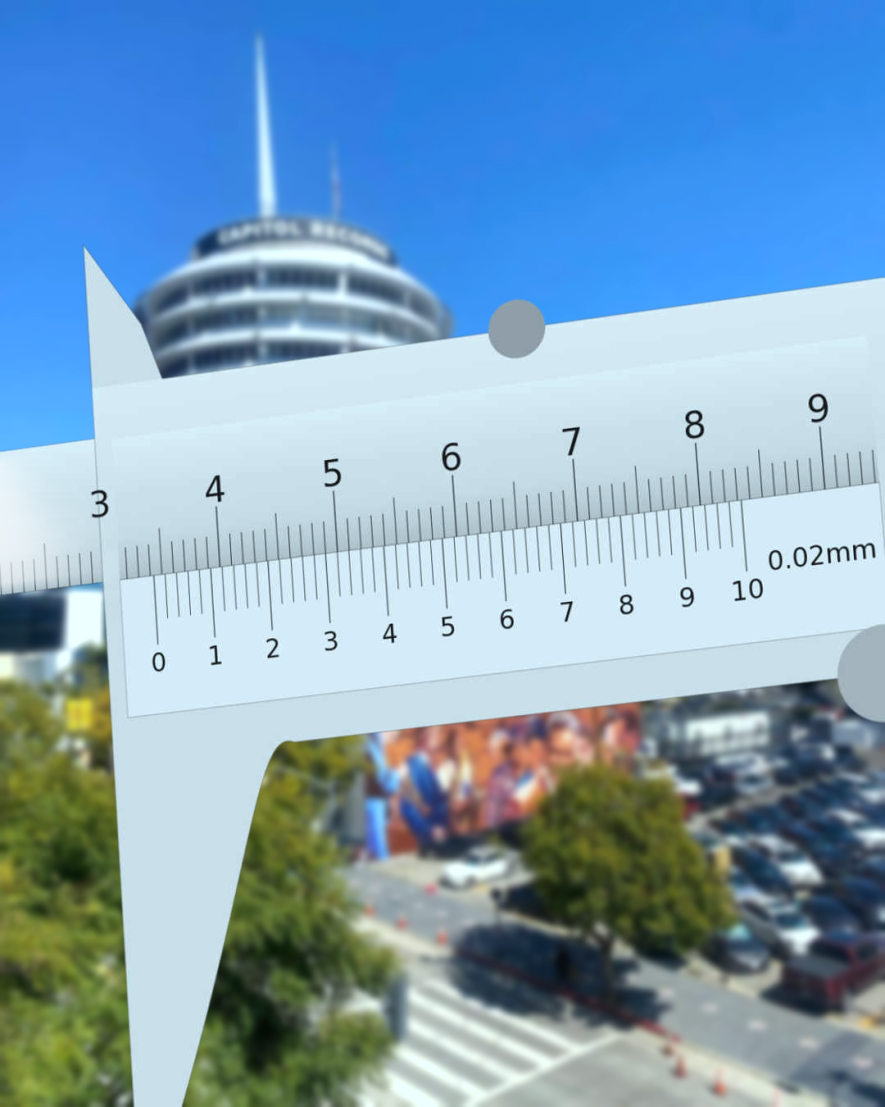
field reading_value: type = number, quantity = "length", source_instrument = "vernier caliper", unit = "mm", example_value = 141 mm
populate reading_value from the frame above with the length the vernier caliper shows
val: 34.3 mm
